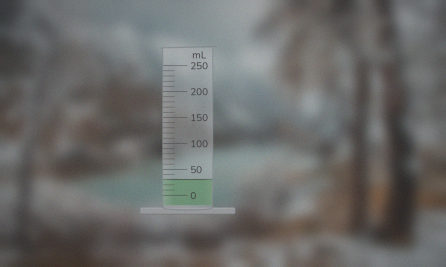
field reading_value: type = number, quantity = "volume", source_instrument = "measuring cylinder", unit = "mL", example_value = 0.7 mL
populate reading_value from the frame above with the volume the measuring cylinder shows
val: 30 mL
